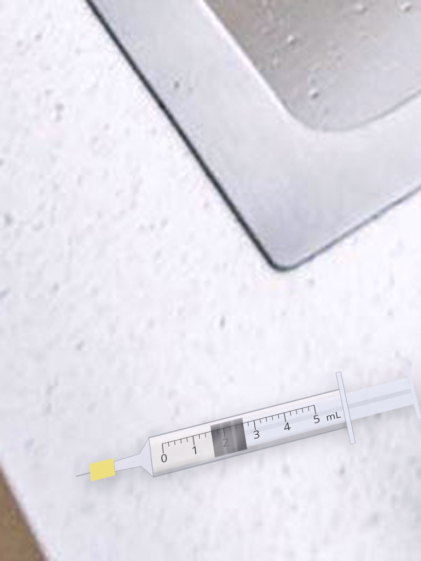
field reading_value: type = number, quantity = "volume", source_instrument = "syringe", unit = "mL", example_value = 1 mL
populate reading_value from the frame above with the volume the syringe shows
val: 1.6 mL
